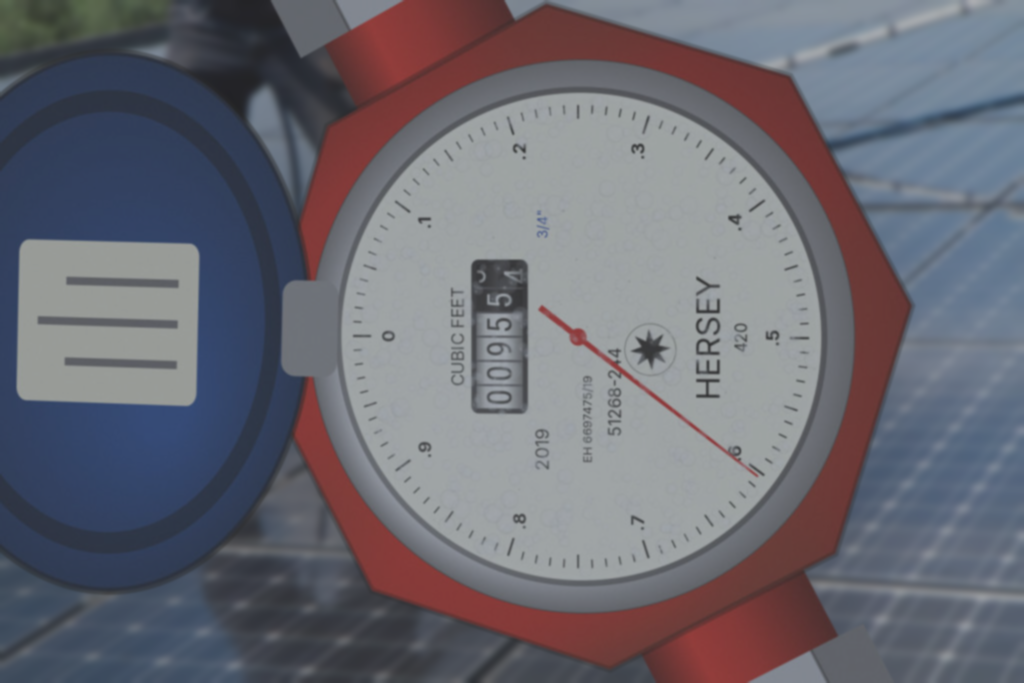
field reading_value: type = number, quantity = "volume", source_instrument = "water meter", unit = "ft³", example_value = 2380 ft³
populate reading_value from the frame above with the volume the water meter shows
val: 9553.60 ft³
